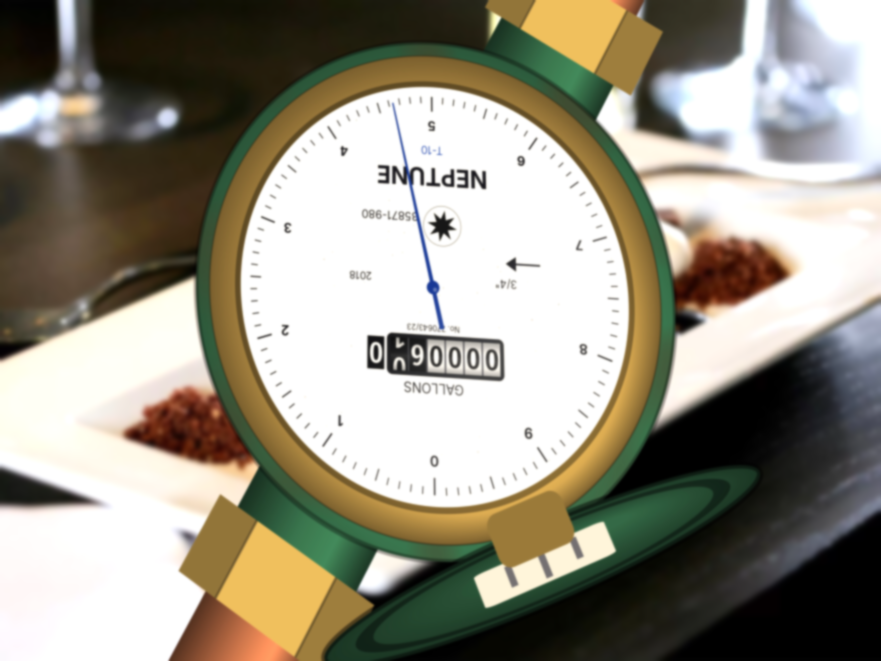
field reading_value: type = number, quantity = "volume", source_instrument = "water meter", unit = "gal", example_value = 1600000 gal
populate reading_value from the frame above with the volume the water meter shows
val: 604.6 gal
